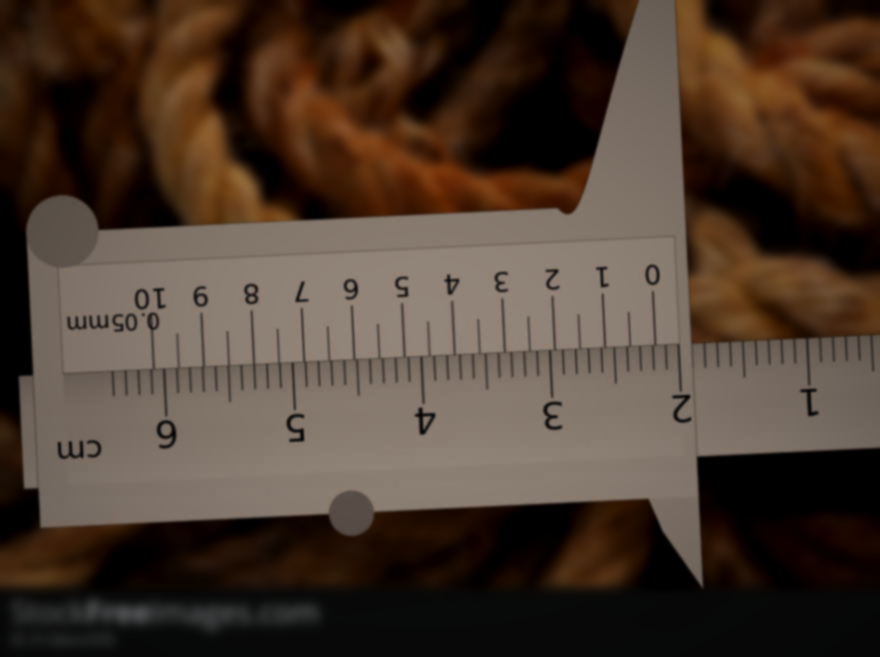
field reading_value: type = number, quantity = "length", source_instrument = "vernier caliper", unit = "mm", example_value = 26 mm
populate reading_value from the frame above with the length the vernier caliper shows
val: 21.8 mm
